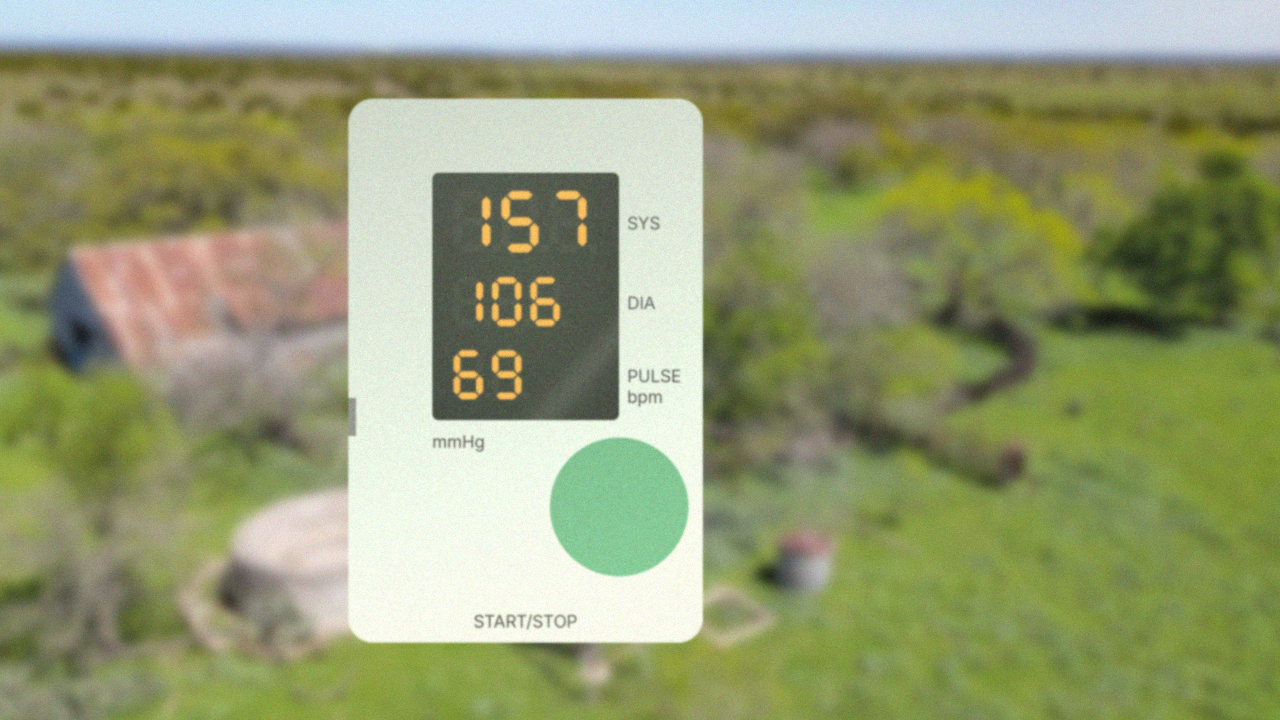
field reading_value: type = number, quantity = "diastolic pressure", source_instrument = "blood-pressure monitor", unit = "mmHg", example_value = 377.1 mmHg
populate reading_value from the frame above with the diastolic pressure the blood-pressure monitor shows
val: 106 mmHg
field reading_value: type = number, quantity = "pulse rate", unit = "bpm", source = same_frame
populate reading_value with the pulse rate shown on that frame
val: 69 bpm
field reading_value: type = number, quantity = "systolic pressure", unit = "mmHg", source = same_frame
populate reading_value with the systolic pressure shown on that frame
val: 157 mmHg
